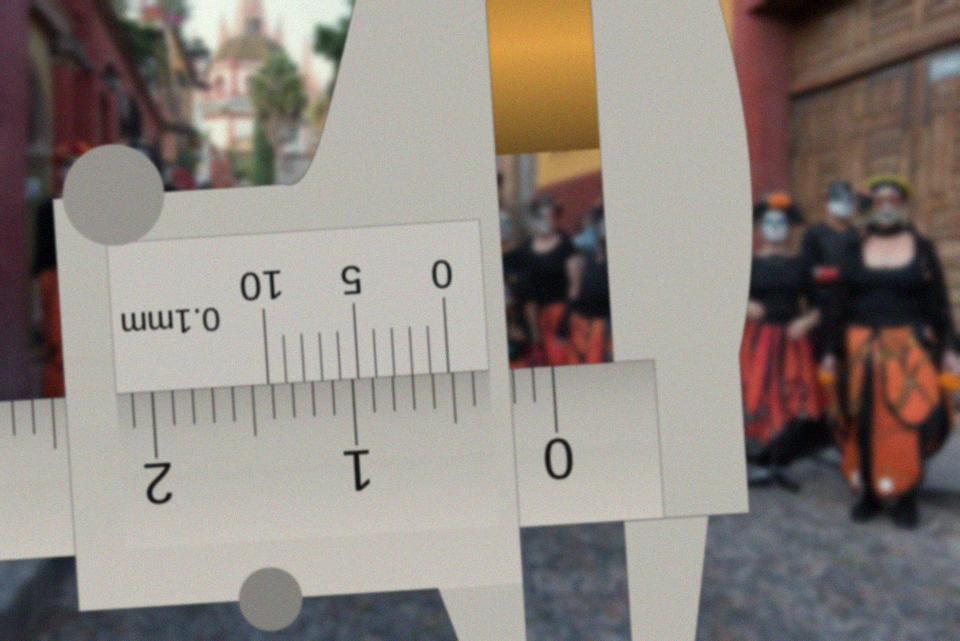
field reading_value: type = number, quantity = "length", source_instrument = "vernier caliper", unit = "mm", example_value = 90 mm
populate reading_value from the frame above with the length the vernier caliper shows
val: 5.2 mm
